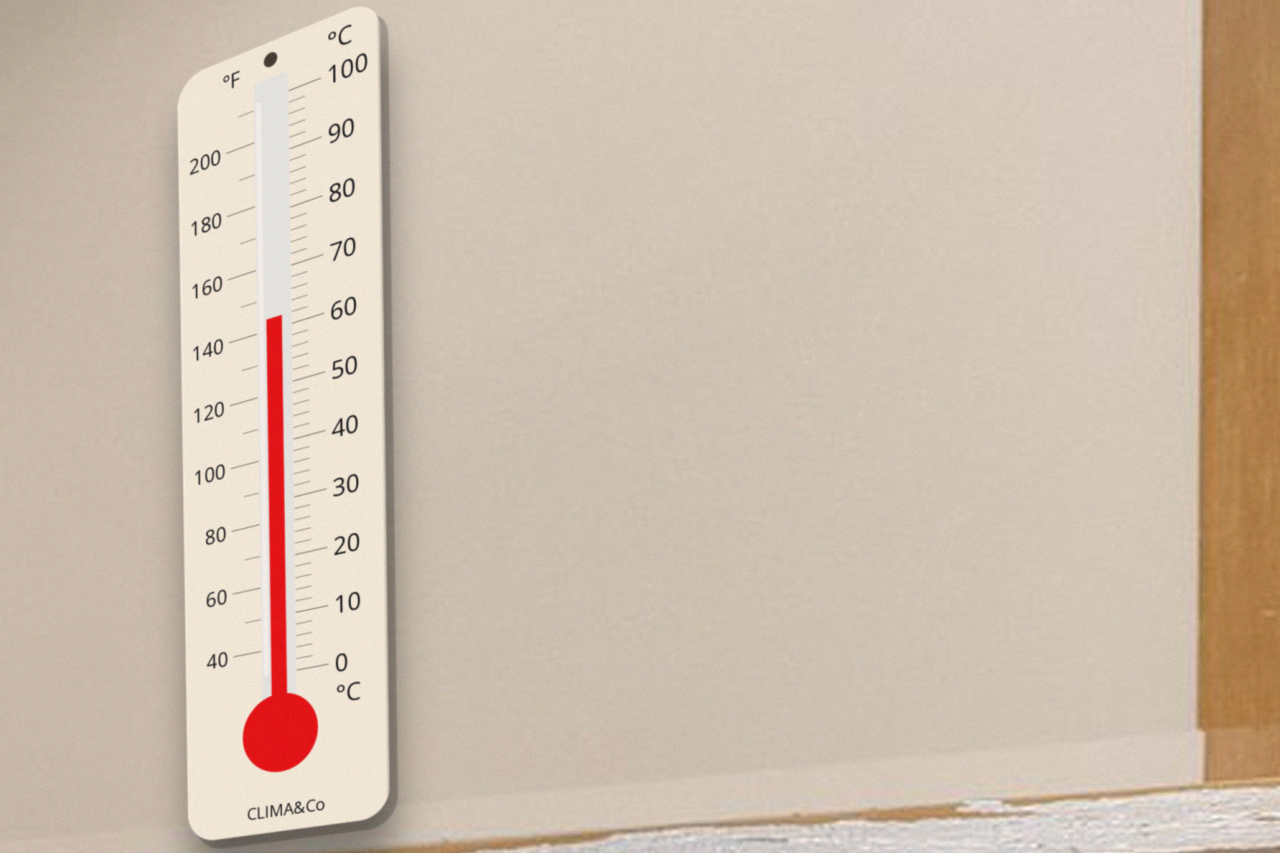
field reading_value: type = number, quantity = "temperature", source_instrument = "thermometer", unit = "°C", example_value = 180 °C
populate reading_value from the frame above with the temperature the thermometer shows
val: 62 °C
